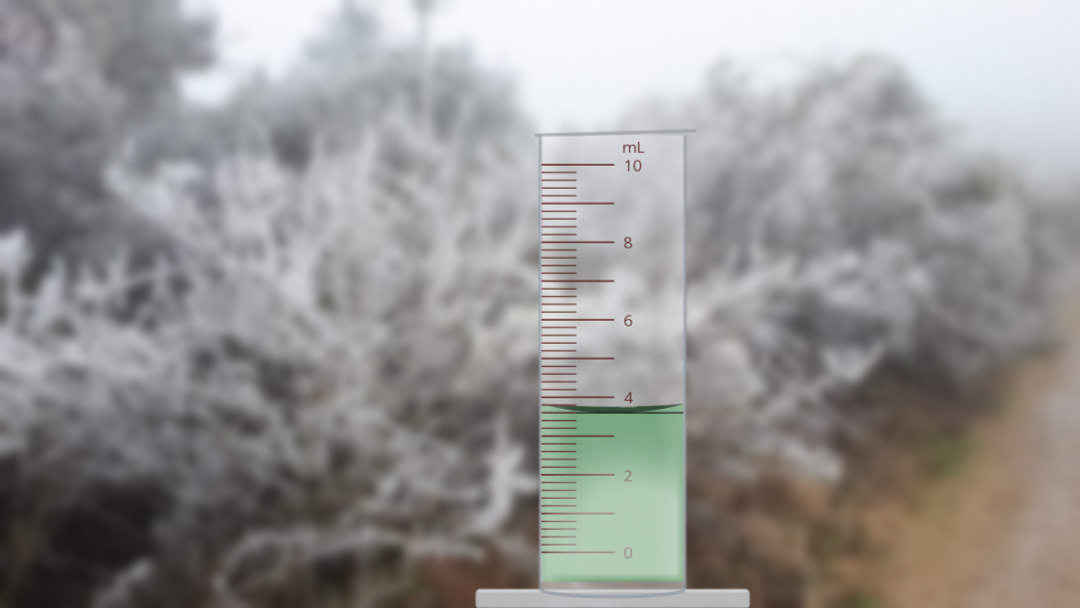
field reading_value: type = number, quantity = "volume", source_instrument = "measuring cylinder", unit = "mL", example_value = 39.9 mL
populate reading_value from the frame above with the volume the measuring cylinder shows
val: 3.6 mL
